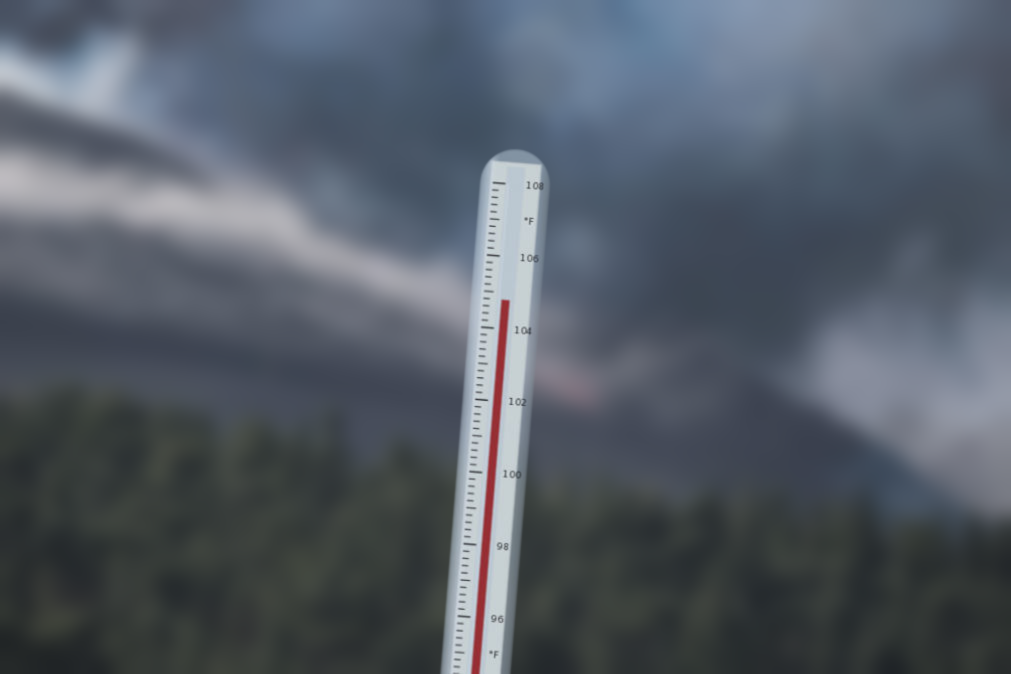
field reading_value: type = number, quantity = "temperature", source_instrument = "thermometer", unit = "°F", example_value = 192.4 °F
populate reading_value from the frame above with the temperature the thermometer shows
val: 104.8 °F
